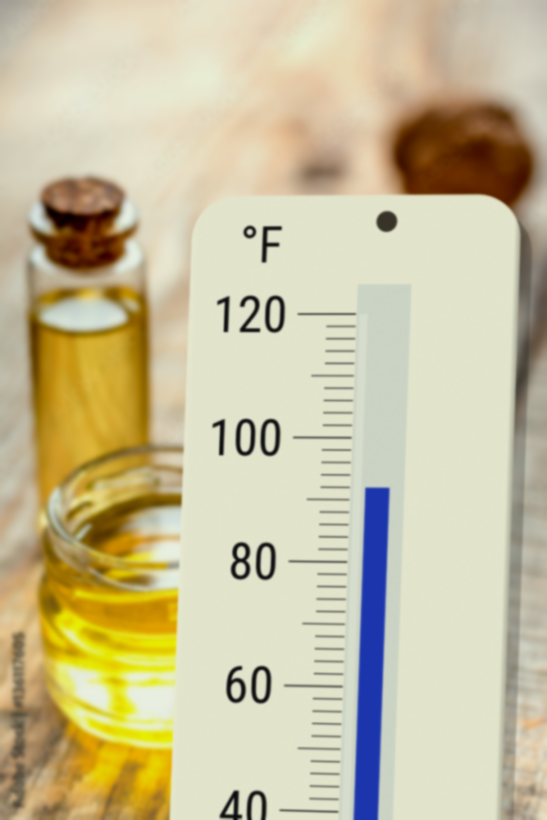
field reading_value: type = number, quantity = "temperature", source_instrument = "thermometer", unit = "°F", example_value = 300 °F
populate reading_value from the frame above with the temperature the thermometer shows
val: 92 °F
